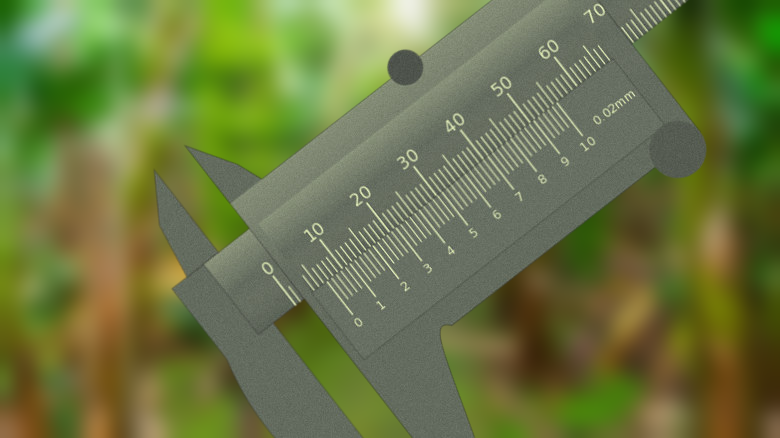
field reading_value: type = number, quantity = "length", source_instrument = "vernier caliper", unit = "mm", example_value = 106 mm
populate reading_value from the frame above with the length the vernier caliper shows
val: 6.6 mm
